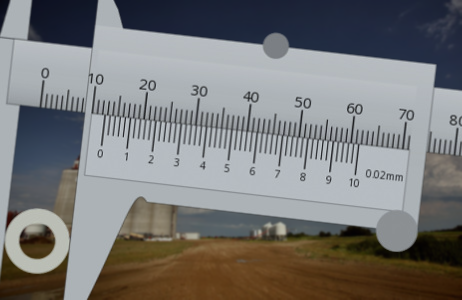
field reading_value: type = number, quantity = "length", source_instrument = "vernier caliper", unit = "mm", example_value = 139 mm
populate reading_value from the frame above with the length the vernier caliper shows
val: 12.5 mm
